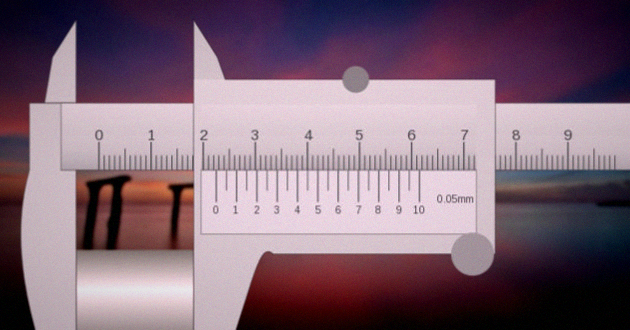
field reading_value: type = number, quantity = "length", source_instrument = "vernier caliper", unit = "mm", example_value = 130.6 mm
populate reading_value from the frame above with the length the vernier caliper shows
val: 22.5 mm
